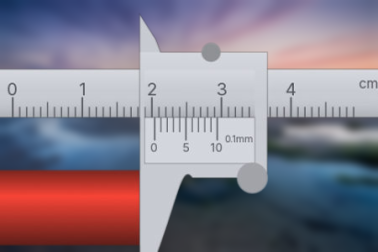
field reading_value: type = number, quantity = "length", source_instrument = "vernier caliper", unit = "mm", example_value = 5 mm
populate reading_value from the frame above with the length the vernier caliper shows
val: 20.4 mm
